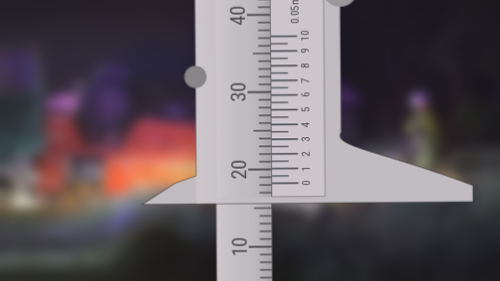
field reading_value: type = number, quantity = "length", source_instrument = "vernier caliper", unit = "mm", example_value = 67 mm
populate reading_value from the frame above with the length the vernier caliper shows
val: 18.2 mm
